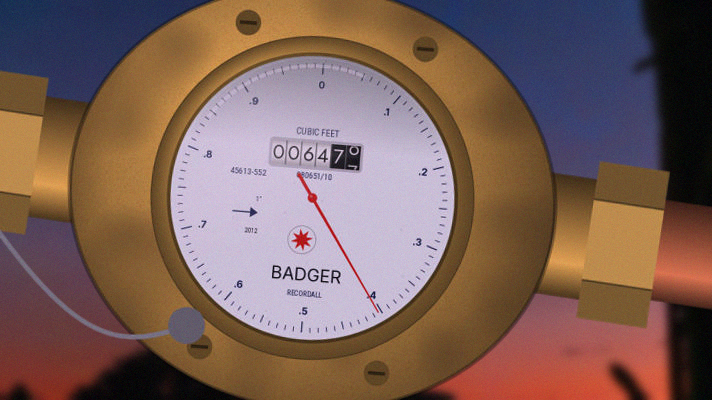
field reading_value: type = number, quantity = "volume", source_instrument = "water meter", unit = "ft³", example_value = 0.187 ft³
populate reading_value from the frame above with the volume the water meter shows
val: 6476.40 ft³
